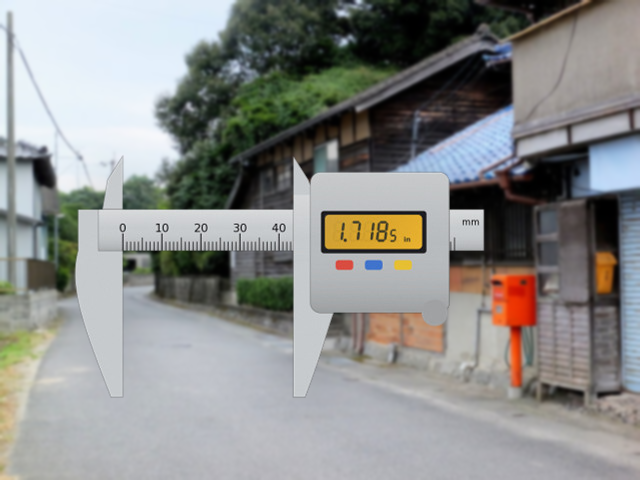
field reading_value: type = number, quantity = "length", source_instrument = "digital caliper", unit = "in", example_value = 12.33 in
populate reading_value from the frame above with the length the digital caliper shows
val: 1.7185 in
